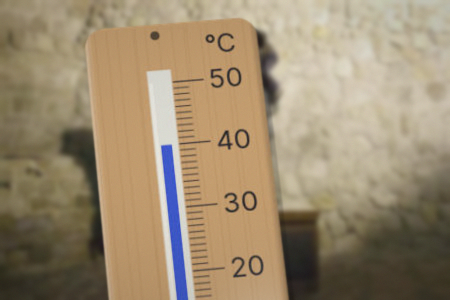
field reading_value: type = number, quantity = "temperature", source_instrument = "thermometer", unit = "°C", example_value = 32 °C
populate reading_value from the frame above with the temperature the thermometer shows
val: 40 °C
